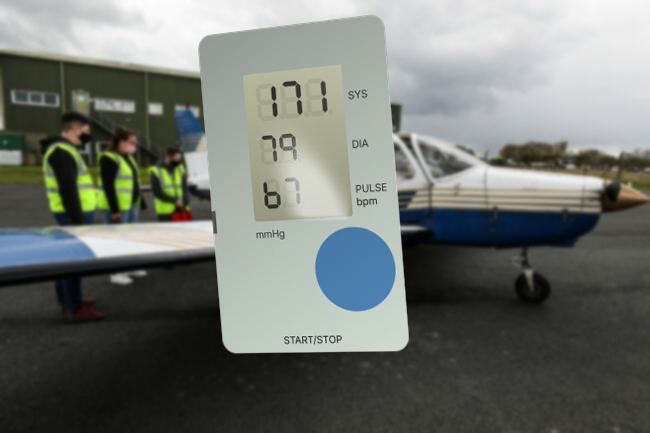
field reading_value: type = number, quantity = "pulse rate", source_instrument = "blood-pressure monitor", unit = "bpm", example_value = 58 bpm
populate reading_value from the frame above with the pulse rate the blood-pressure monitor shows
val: 67 bpm
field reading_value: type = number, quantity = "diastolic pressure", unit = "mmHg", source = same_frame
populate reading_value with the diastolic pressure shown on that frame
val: 79 mmHg
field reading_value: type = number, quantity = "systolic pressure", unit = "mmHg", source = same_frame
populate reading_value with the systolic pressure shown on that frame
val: 171 mmHg
